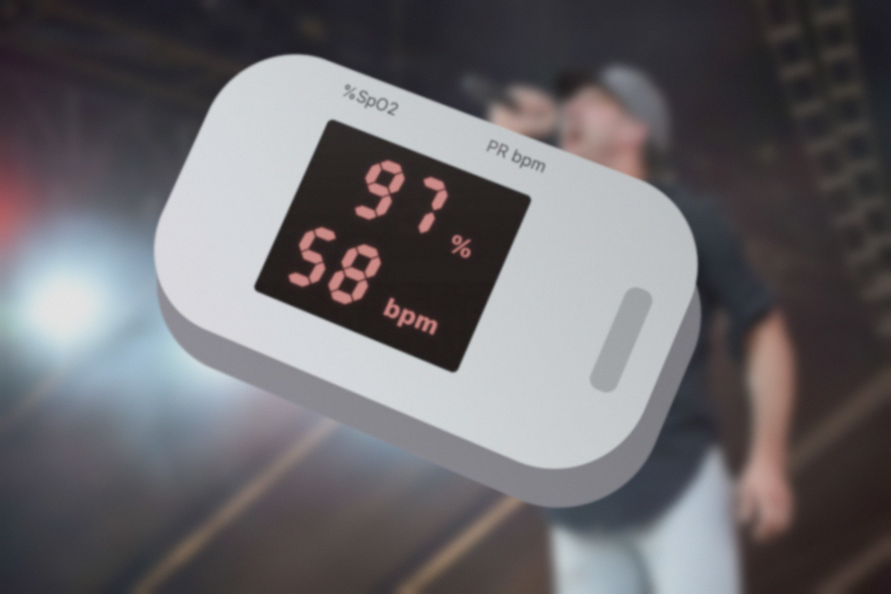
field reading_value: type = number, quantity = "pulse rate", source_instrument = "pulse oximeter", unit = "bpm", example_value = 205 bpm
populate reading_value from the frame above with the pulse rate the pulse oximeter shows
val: 58 bpm
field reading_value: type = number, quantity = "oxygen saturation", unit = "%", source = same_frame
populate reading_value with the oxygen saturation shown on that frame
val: 97 %
